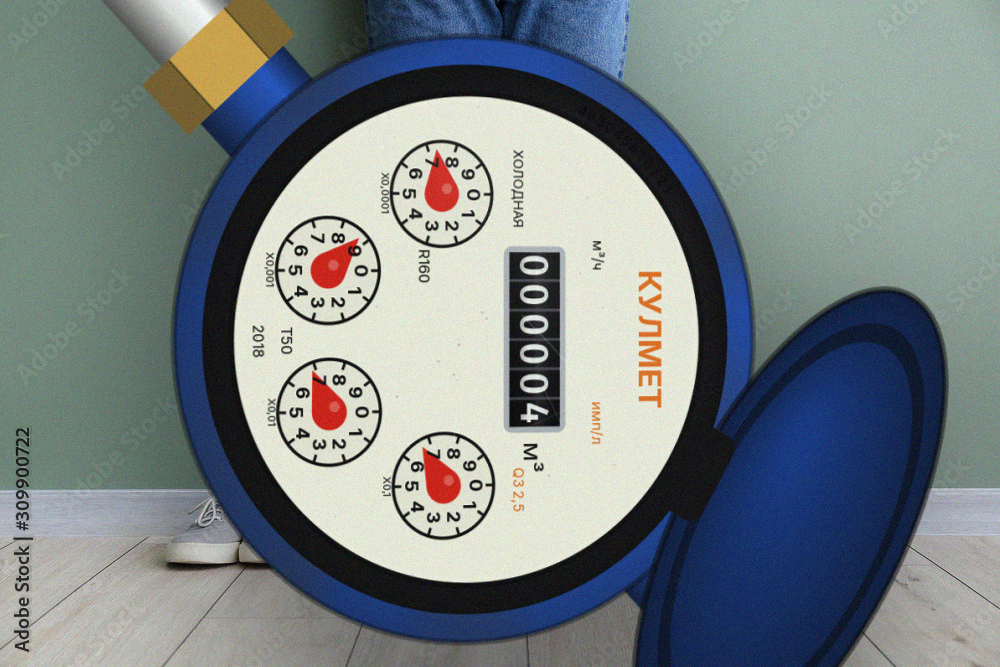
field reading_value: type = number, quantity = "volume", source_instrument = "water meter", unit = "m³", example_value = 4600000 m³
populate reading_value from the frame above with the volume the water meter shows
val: 4.6687 m³
